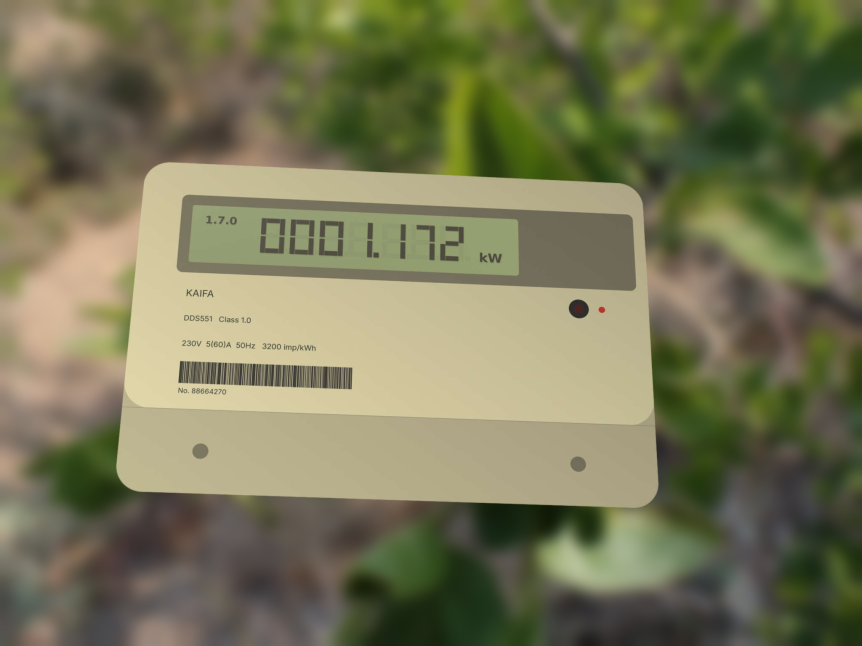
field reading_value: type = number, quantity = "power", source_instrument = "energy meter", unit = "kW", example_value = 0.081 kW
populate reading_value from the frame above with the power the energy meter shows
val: 1.172 kW
